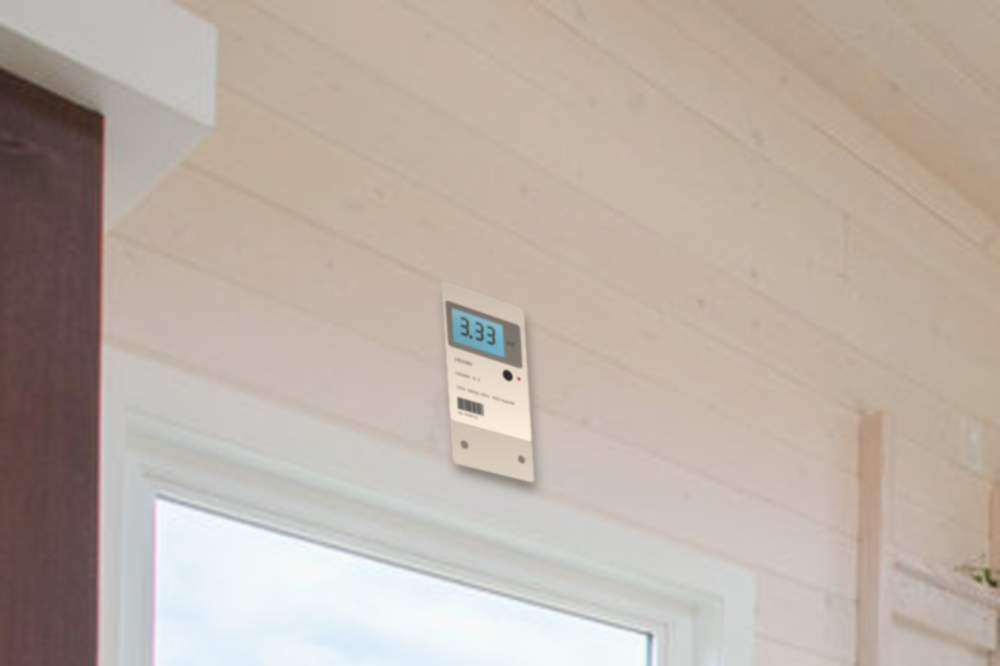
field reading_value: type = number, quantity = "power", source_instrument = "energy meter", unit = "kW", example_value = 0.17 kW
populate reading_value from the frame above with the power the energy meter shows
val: 3.33 kW
